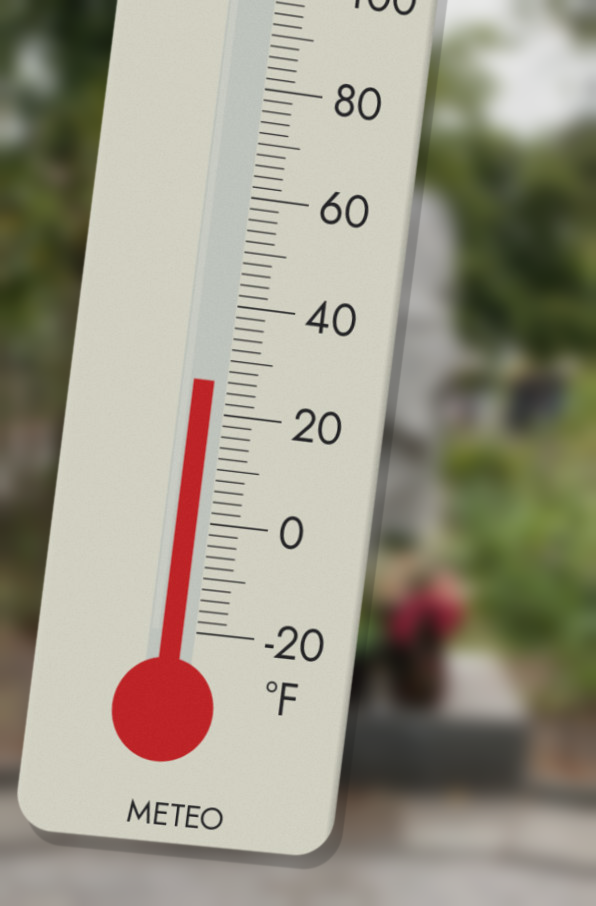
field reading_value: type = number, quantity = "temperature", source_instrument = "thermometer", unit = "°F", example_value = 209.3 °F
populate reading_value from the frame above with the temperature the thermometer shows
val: 26 °F
